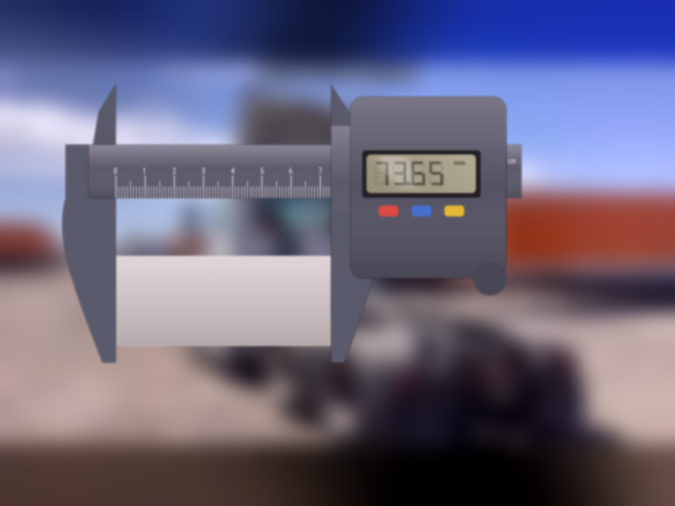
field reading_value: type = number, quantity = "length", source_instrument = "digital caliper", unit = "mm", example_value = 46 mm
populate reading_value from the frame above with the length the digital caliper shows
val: 73.65 mm
